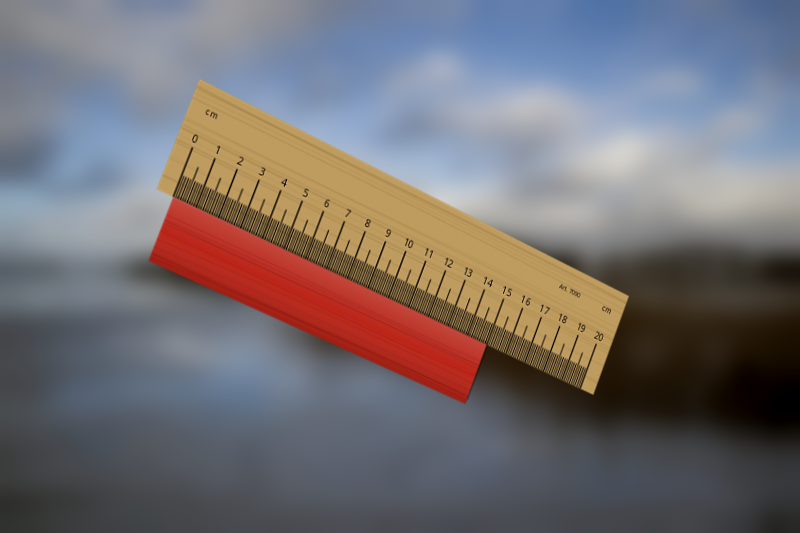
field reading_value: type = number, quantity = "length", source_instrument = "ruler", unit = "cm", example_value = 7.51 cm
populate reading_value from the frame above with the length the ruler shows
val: 15 cm
